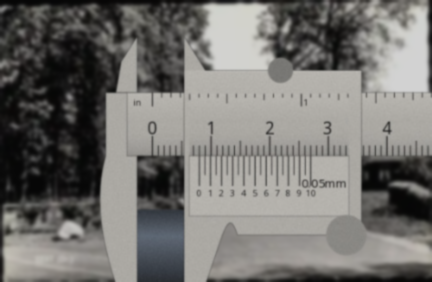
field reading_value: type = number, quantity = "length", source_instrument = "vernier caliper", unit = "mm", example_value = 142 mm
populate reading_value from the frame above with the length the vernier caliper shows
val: 8.0 mm
